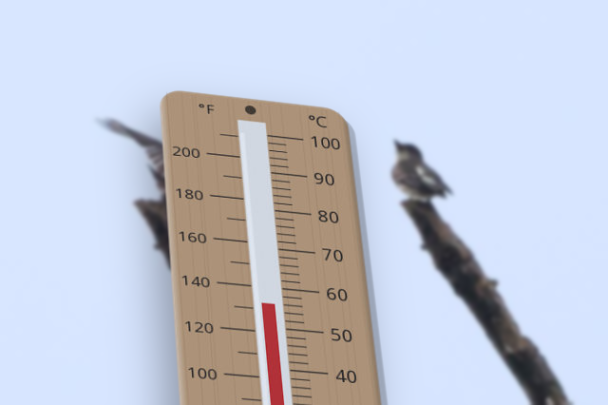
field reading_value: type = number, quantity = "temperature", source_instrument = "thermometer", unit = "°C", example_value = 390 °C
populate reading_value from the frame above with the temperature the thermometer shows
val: 56 °C
